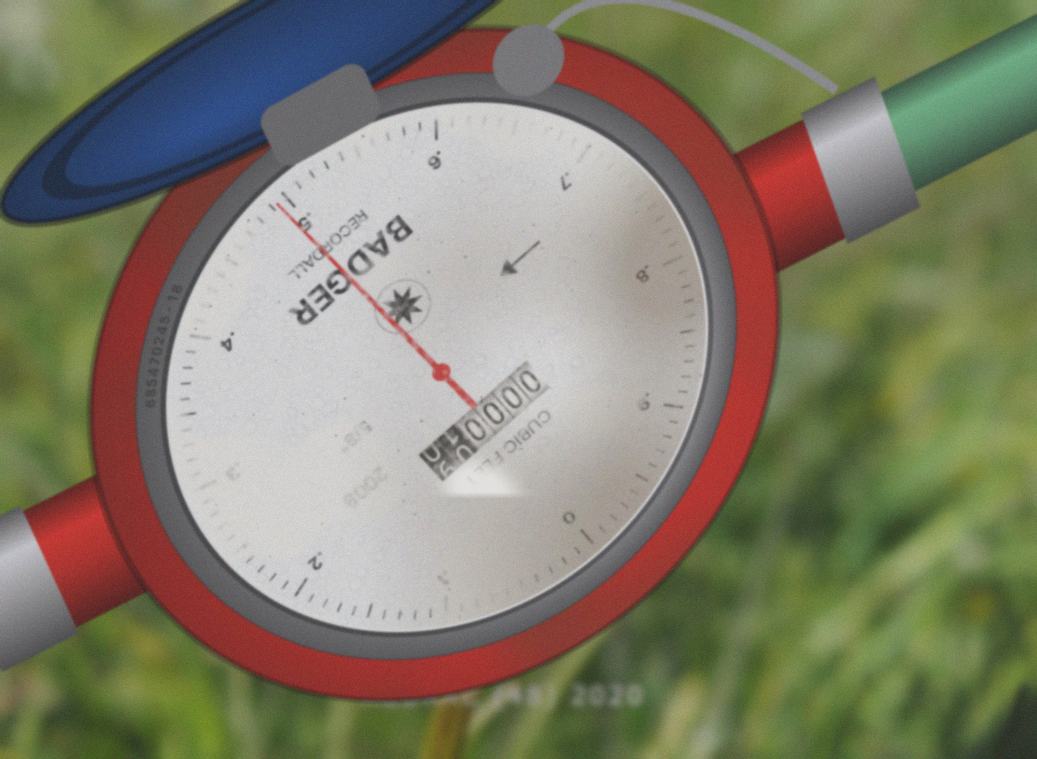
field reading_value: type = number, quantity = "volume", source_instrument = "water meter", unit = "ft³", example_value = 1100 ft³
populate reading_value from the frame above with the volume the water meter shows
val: 9.49 ft³
